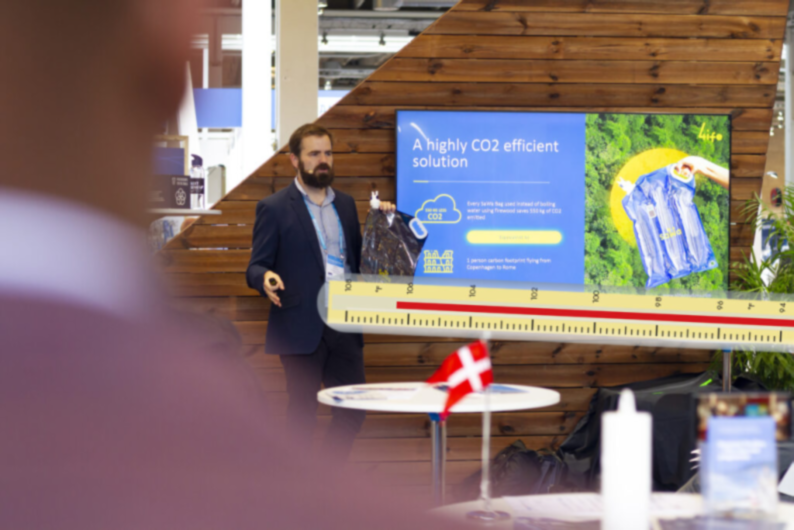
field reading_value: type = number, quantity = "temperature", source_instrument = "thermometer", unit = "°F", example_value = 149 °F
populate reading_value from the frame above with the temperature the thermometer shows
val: 106.4 °F
